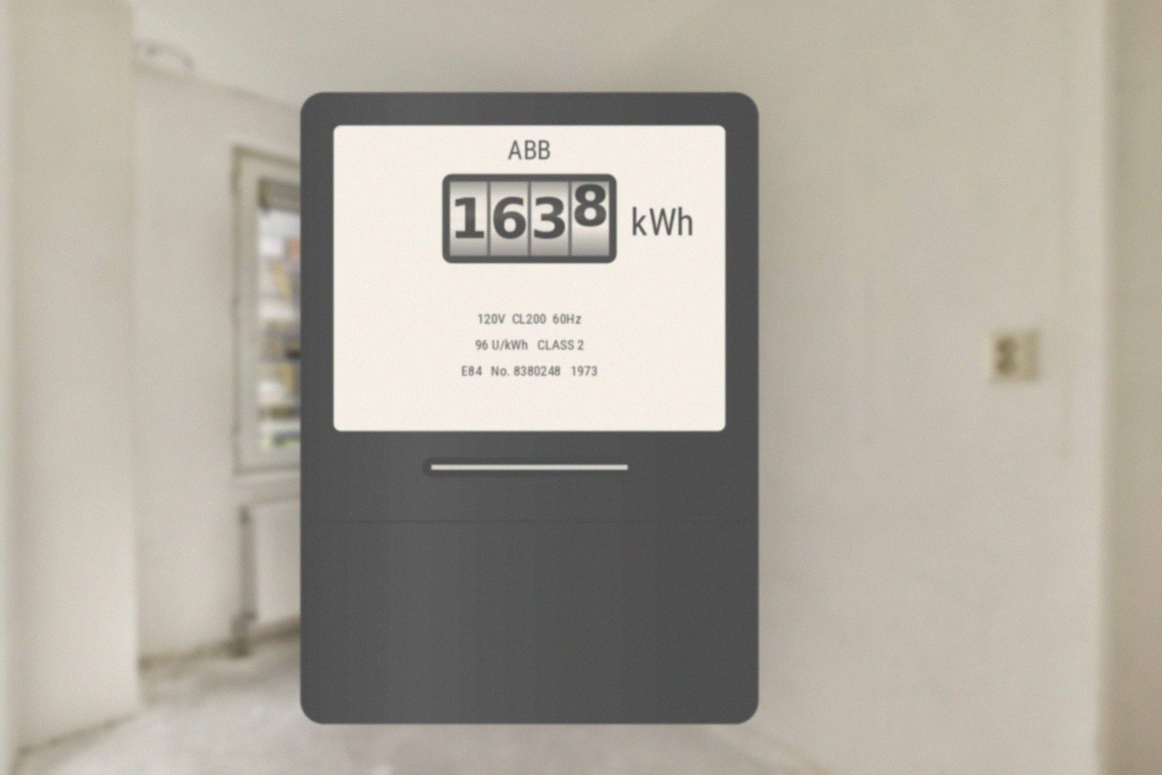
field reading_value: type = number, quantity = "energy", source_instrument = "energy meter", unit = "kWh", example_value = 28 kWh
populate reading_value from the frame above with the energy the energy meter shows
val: 1638 kWh
